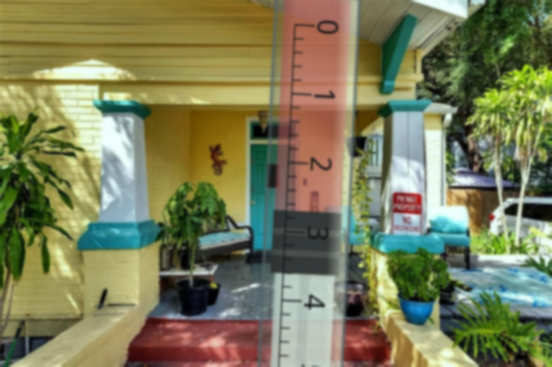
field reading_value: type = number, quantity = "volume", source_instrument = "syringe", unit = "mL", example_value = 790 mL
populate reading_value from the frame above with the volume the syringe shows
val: 2.7 mL
